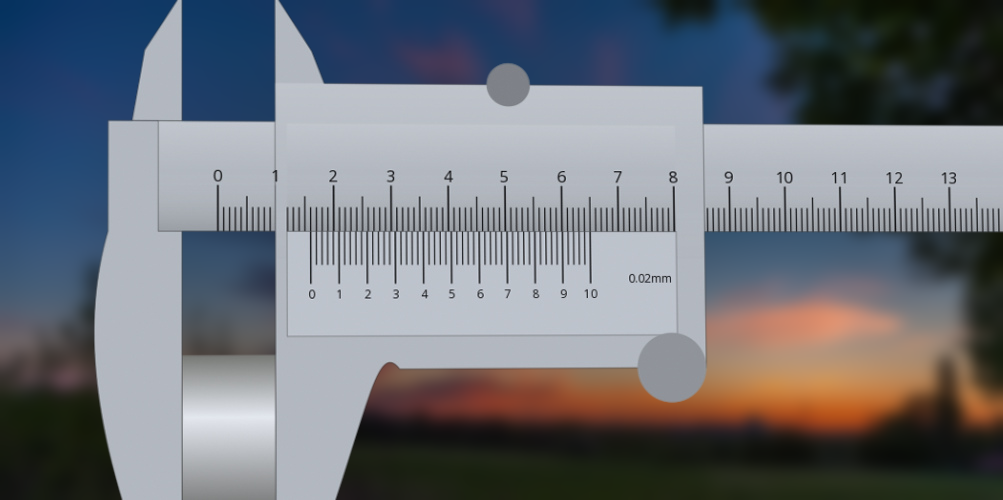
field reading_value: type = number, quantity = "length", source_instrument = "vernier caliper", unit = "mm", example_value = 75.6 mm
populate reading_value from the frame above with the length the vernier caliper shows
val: 16.0 mm
